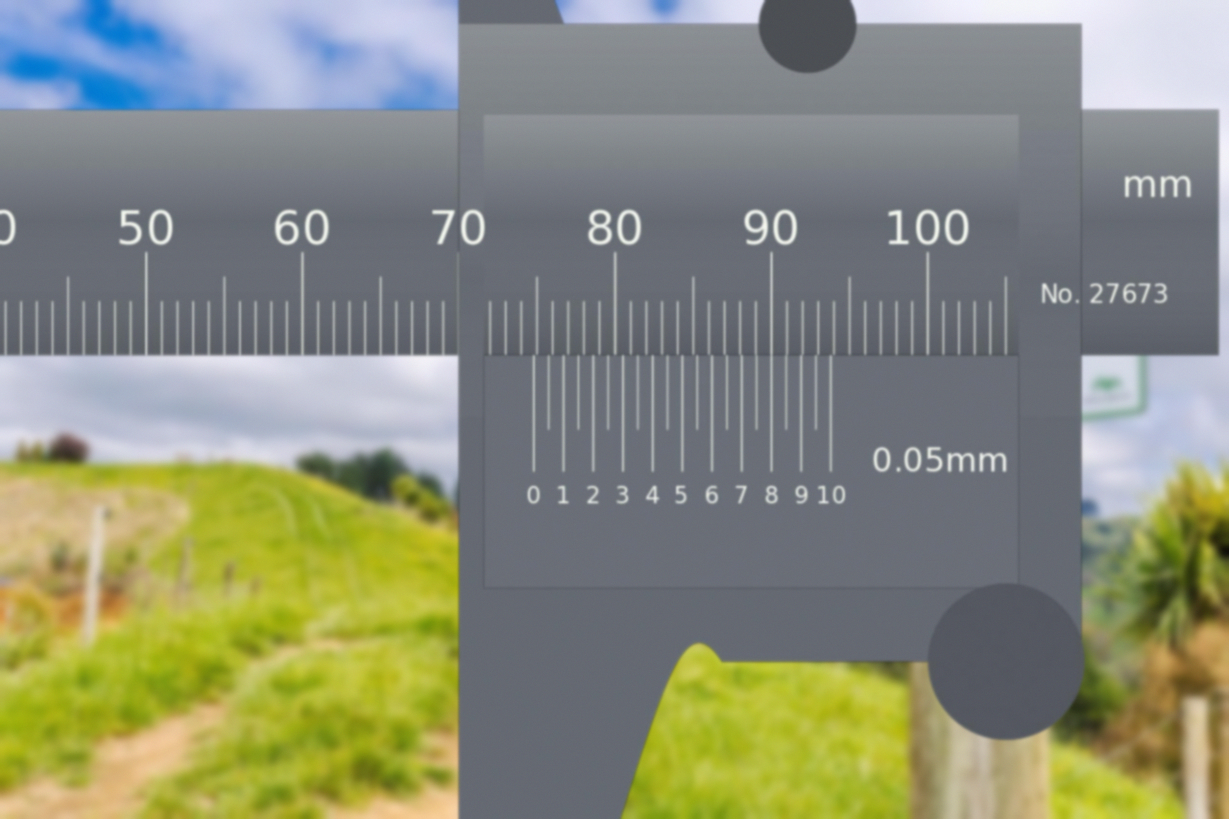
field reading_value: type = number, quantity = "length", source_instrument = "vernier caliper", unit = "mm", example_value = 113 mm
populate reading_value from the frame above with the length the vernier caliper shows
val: 74.8 mm
